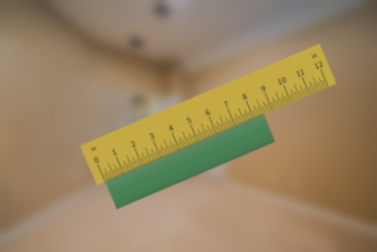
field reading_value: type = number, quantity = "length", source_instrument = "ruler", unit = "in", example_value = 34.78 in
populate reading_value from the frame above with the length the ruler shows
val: 8.5 in
